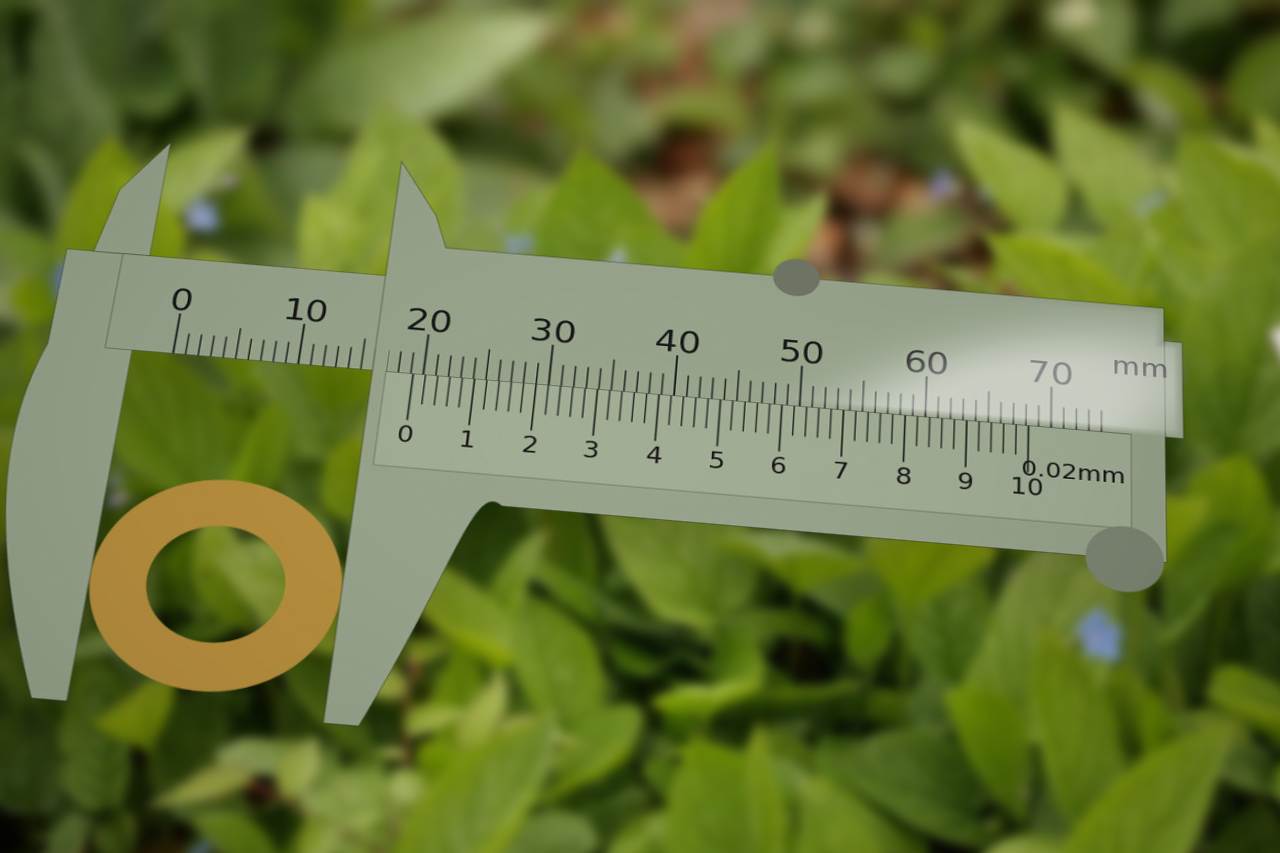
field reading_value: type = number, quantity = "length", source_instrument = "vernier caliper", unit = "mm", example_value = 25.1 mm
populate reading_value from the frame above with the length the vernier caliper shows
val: 19.2 mm
